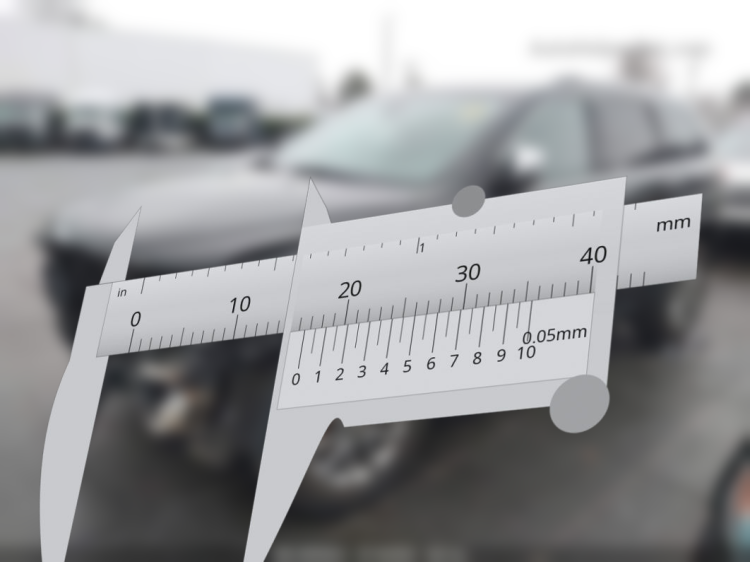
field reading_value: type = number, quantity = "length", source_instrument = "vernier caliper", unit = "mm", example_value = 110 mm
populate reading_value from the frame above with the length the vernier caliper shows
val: 16.5 mm
